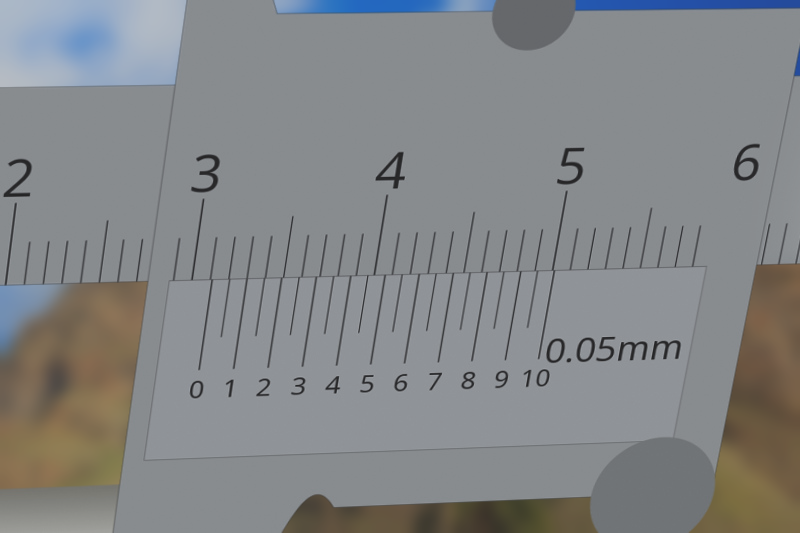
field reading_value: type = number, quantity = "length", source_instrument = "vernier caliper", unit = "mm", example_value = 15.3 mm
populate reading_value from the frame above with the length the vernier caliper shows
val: 31.1 mm
